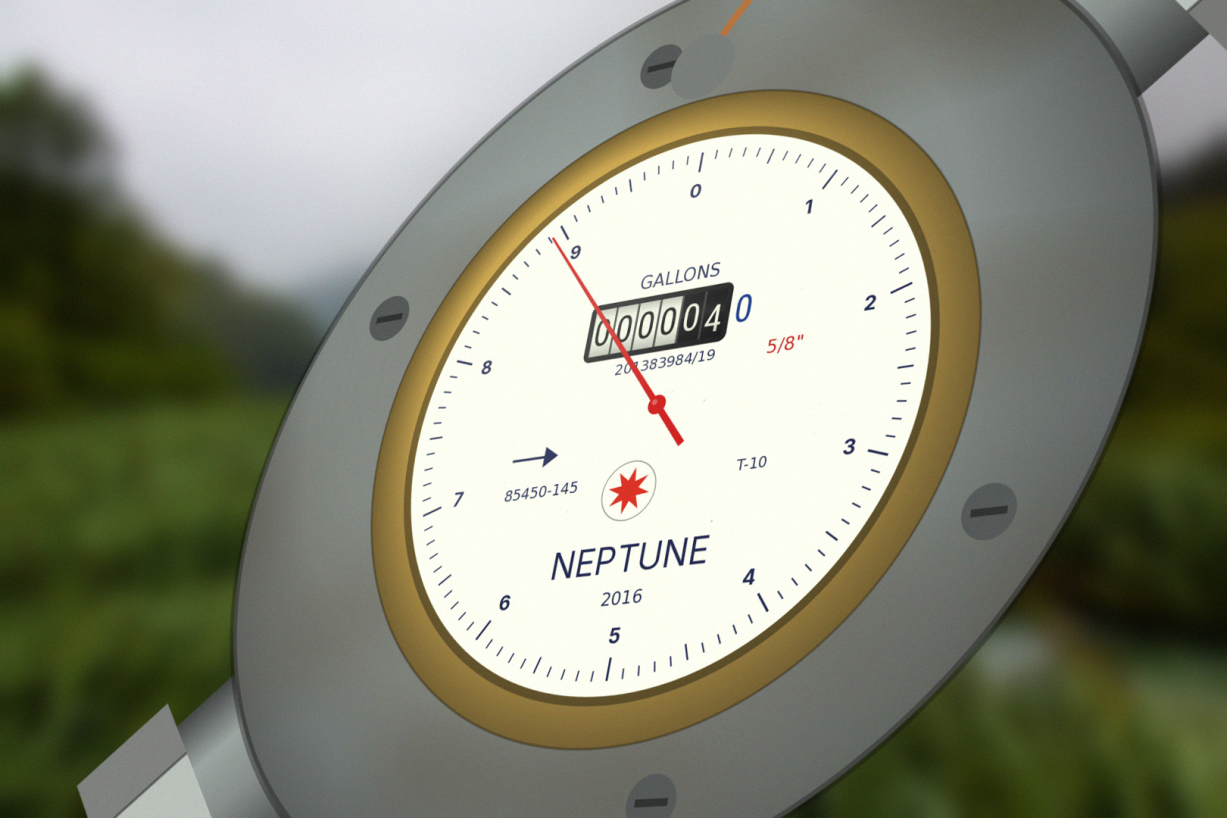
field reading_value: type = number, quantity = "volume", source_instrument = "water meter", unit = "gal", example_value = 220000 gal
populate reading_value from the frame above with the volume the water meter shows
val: 38.9 gal
